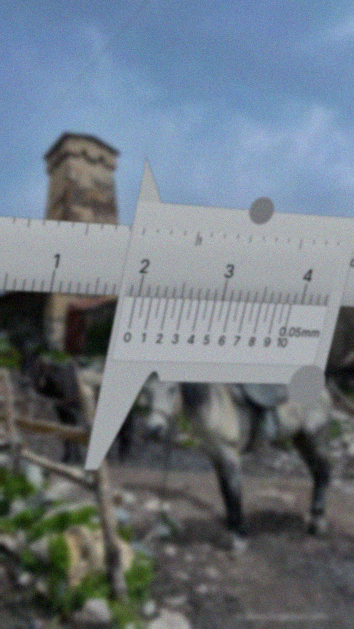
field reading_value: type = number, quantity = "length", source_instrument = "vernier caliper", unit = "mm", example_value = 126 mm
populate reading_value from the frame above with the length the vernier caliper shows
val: 19.6 mm
